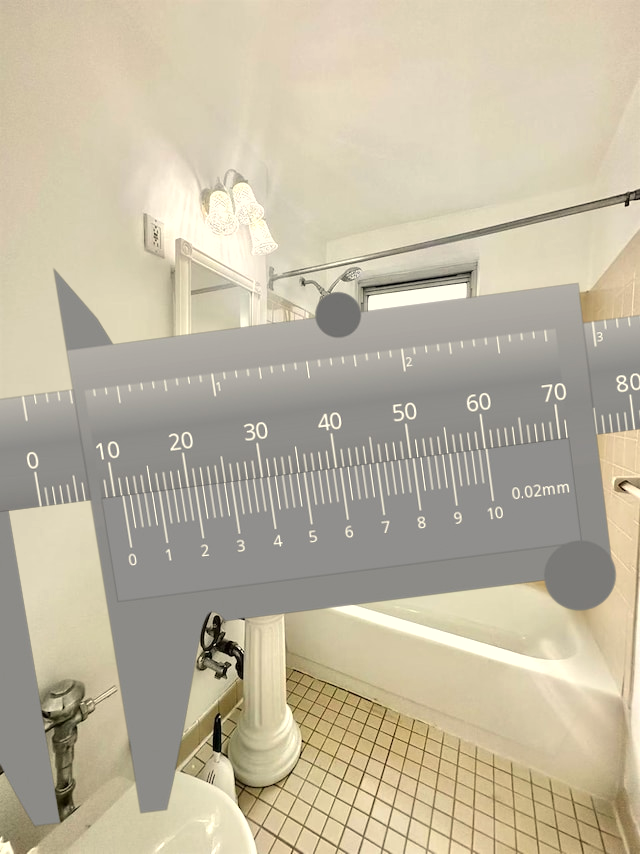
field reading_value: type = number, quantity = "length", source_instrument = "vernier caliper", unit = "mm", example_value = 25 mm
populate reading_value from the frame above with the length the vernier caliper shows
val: 11.2 mm
